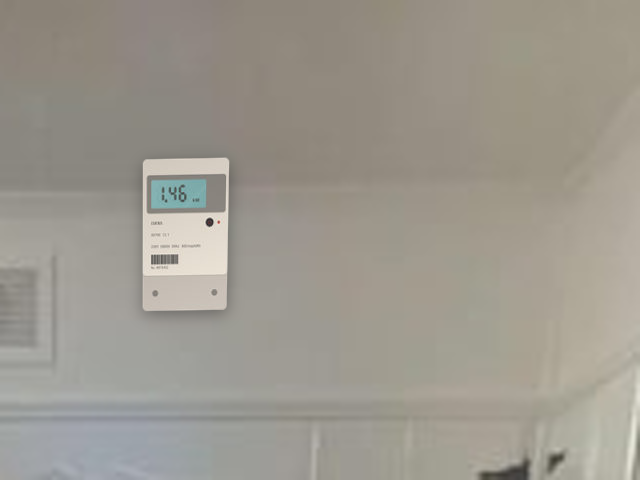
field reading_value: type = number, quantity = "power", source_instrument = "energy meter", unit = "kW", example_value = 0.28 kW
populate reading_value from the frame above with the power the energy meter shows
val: 1.46 kW
